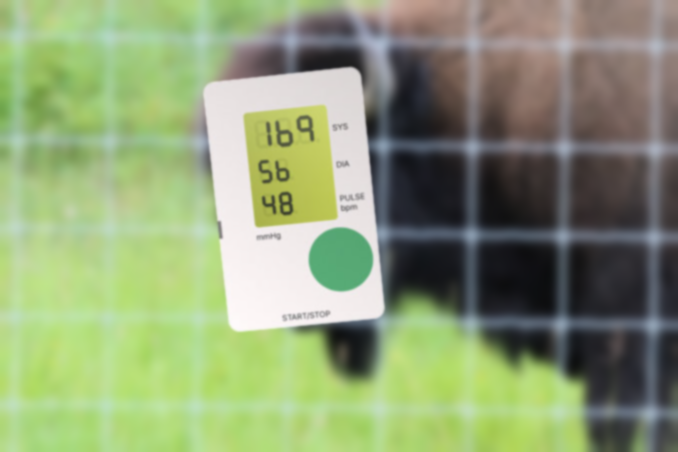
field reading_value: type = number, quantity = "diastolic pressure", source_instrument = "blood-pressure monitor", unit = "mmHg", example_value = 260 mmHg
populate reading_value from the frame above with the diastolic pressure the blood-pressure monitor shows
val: 56 mmHg
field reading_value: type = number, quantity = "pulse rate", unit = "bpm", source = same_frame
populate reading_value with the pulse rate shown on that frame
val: 48 bpm
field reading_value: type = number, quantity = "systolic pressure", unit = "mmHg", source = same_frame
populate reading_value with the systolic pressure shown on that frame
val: 169 mmHg
